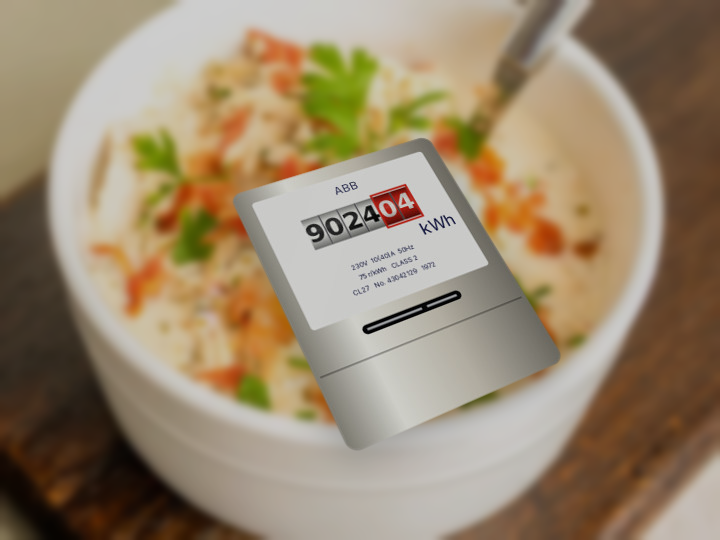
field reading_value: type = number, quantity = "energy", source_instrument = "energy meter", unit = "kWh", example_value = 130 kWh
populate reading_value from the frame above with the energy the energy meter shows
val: 9024.04 kWh
